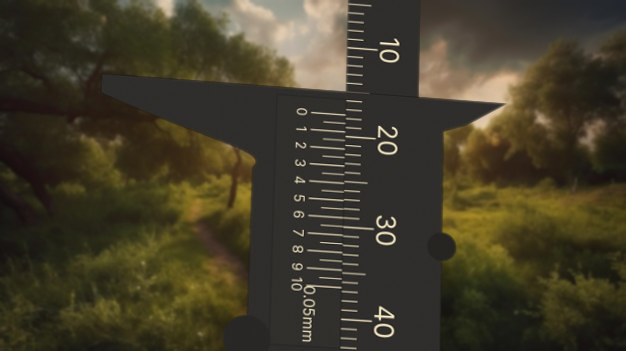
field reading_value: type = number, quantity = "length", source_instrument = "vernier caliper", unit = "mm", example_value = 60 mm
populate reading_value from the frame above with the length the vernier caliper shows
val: 17.6 mm
